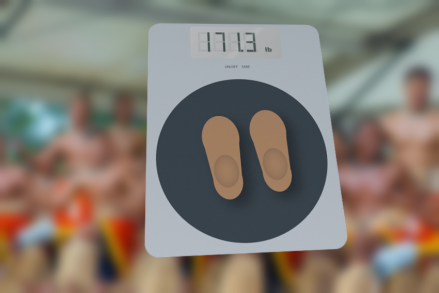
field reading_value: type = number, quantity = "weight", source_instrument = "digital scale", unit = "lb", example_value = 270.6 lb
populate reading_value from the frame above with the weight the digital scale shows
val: 171.3 lb
